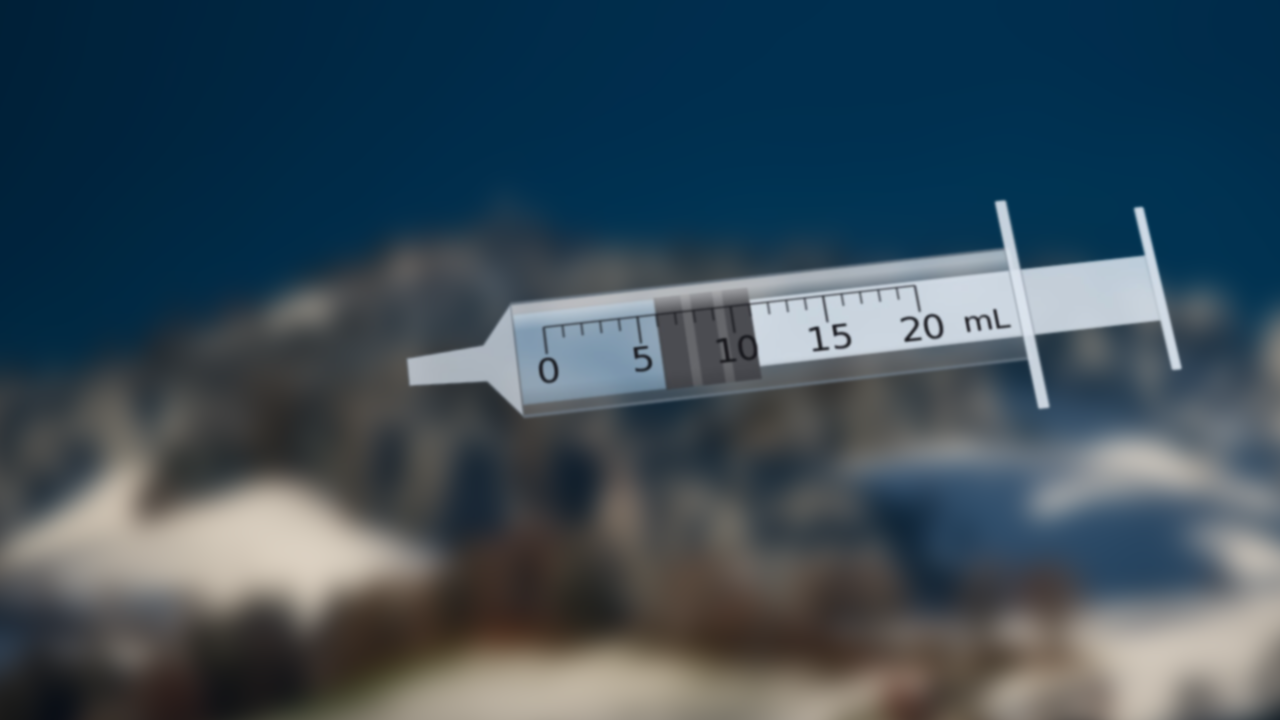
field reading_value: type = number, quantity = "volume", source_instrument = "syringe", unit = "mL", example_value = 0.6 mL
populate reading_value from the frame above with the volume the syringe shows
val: 6 mL
